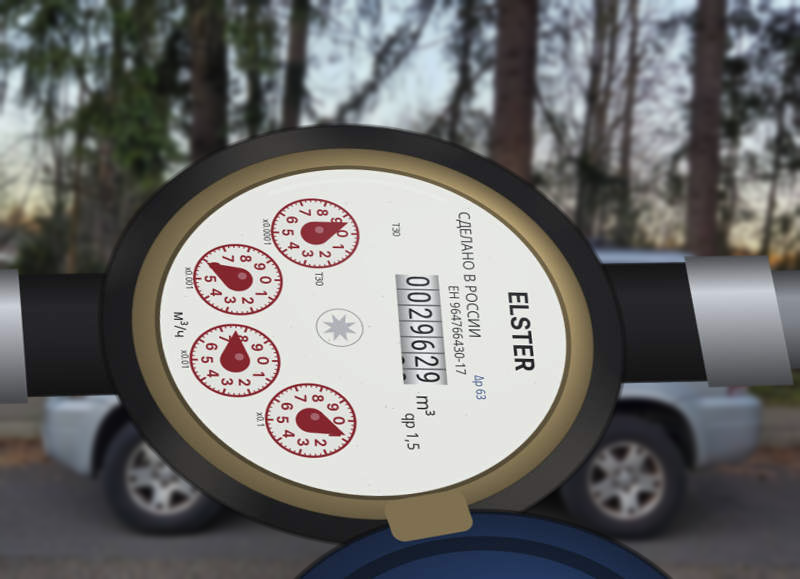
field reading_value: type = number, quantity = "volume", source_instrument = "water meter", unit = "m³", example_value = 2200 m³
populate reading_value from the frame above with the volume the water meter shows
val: 29629.0759 m³
